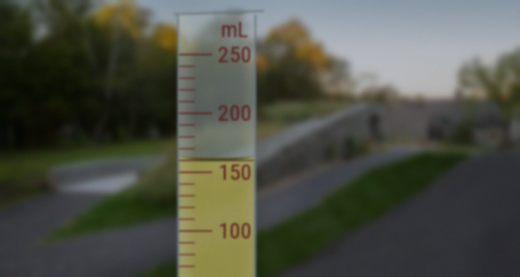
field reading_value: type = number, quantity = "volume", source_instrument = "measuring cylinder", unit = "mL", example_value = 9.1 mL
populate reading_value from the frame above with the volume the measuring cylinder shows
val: 160 mL
